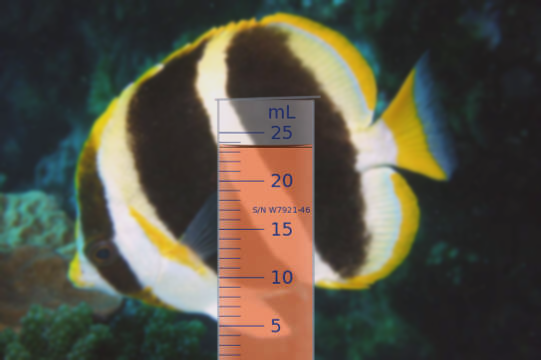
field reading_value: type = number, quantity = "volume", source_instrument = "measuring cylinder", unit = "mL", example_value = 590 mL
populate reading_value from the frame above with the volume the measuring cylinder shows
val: 23.5 mL
